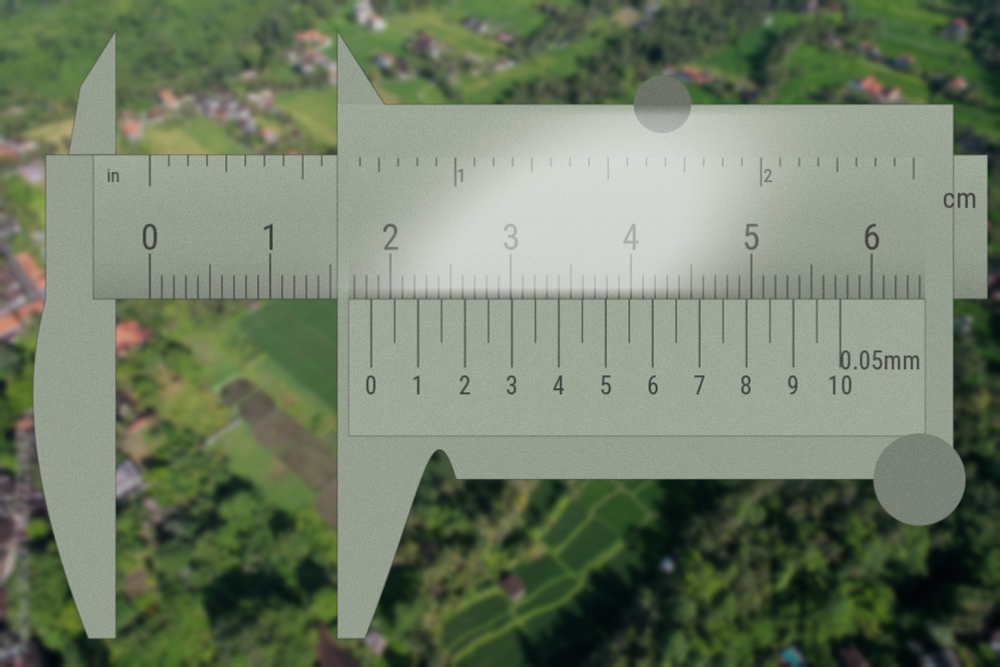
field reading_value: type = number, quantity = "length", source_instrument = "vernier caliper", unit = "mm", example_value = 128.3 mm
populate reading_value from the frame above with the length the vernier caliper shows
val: 18.4 mm
